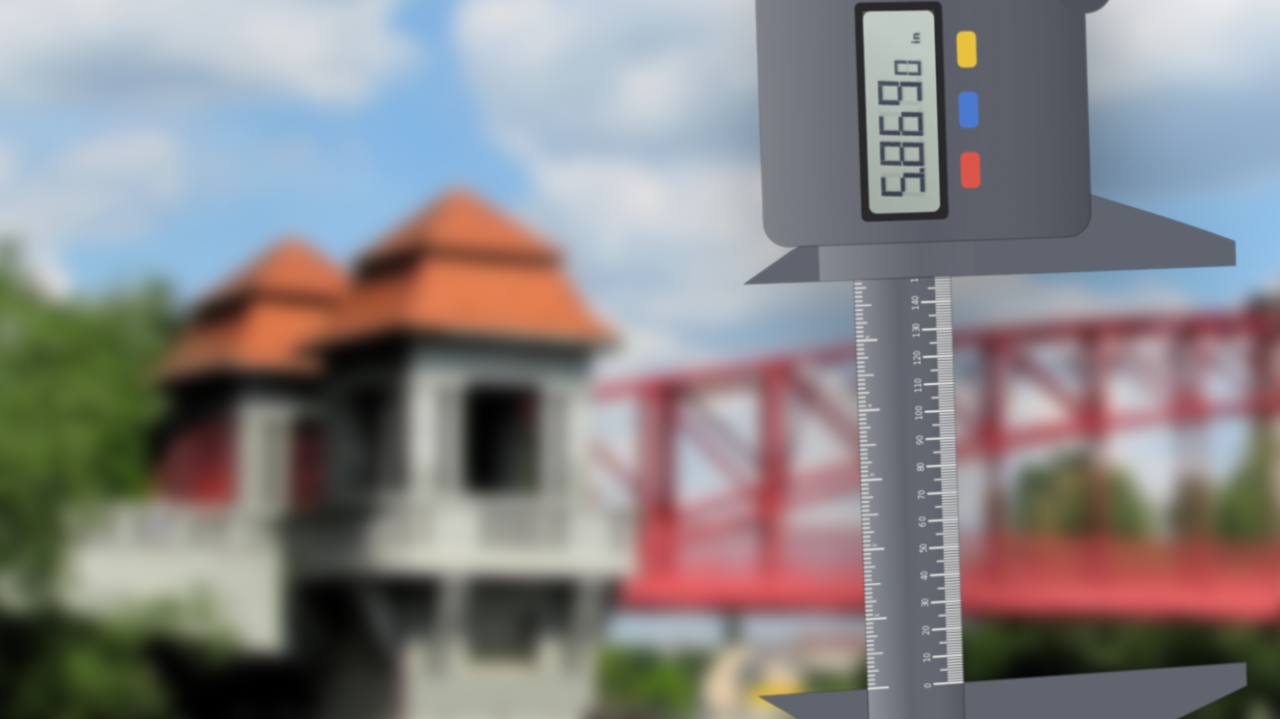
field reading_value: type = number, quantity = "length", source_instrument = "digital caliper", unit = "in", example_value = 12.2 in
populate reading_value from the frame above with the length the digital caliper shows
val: 5.8690 in
